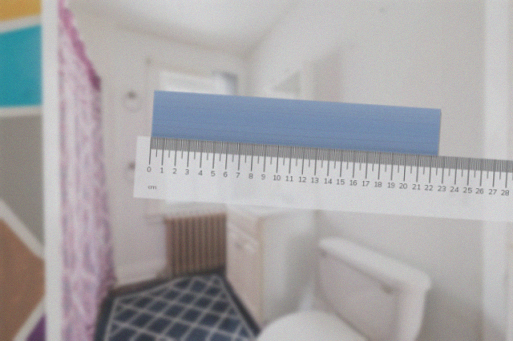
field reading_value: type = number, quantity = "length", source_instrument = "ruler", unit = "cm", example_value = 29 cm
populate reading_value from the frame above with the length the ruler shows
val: 22.5 cm
